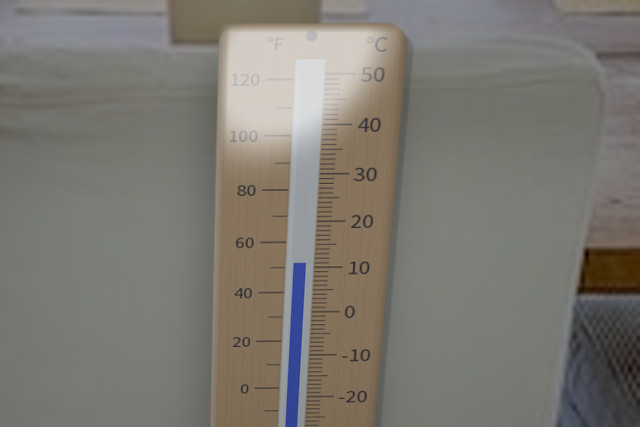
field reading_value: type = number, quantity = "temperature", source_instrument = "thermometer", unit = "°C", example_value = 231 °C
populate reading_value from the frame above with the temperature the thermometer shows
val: 11 °C
